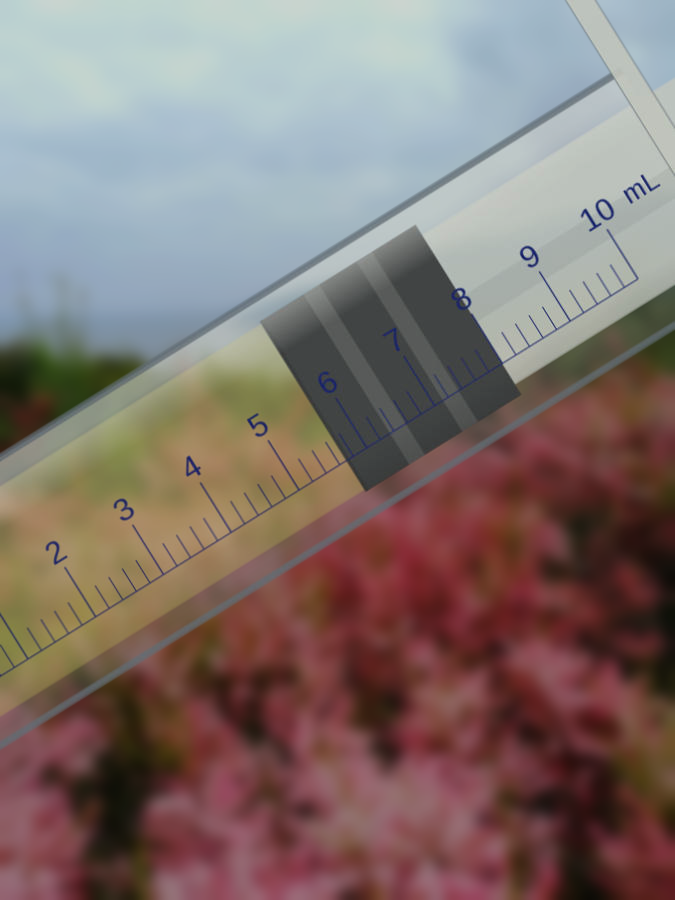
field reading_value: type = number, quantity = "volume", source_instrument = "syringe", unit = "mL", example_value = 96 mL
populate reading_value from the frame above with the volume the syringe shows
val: 5.7 mL
